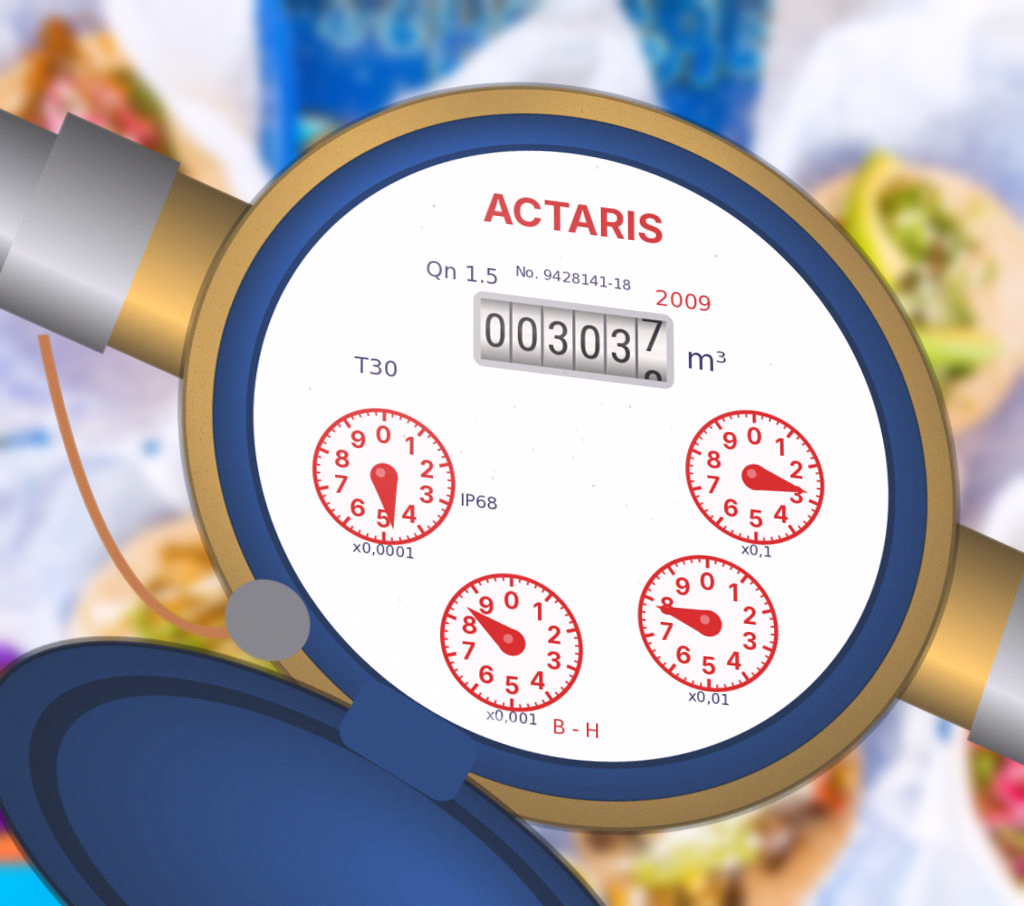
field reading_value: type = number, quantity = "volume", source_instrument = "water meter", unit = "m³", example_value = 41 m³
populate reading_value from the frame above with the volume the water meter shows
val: 3037.2784 m³
